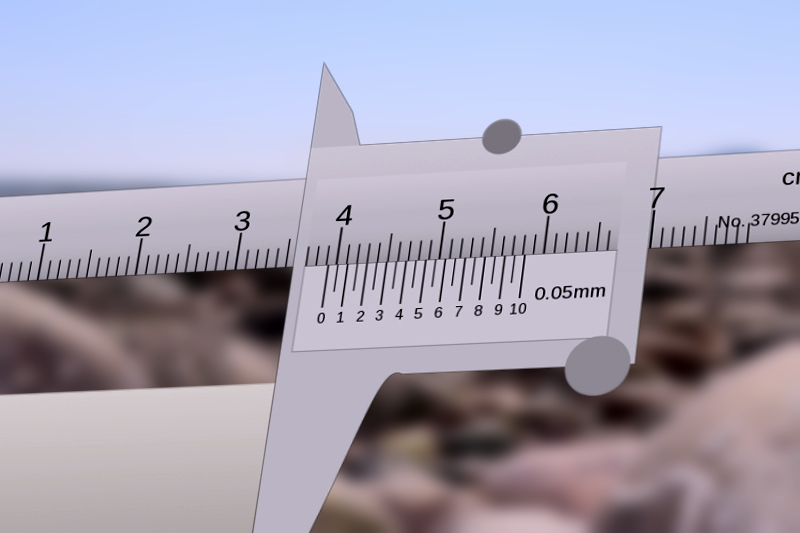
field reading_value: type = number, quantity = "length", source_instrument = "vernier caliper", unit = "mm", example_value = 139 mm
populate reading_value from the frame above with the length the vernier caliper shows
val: 39.2 mm
